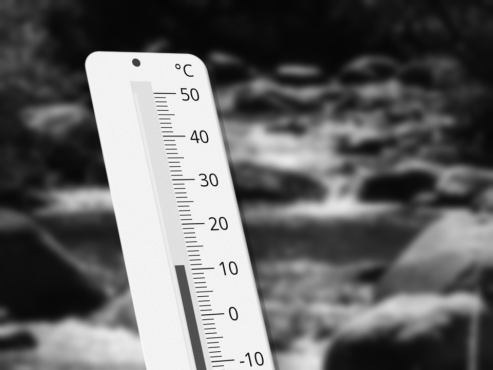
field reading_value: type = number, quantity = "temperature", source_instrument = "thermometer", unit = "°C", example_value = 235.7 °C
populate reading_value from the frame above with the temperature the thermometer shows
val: 11 °C
